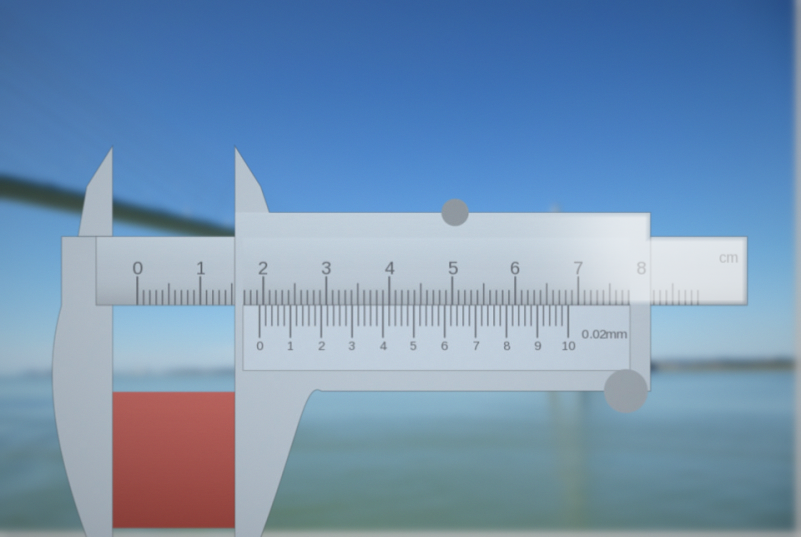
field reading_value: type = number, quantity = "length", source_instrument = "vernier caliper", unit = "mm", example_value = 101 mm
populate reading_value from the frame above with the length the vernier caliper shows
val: 19.4 mm
